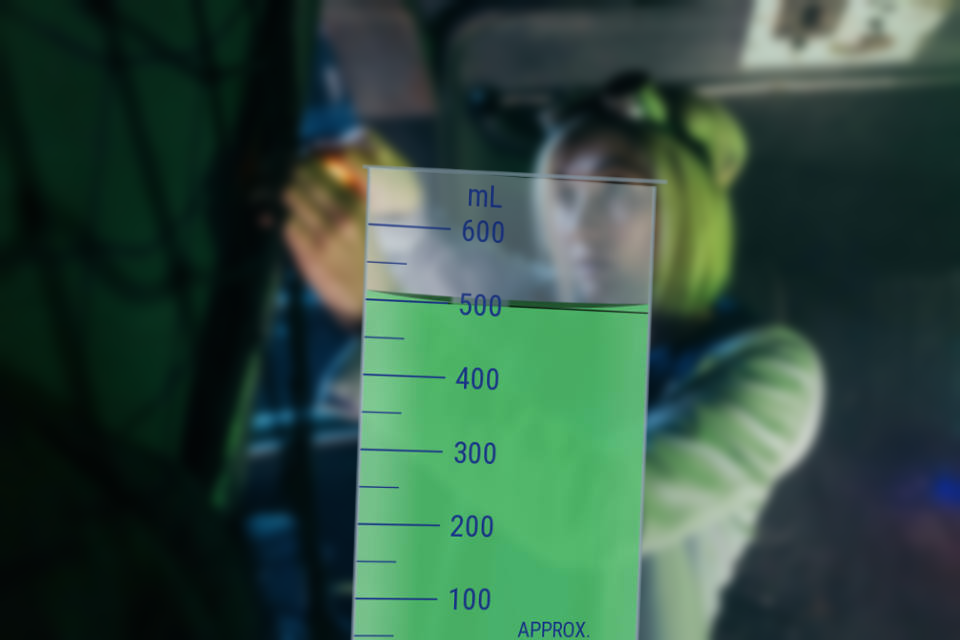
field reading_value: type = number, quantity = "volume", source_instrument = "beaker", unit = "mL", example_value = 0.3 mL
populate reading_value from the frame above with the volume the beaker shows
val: 500 mL
